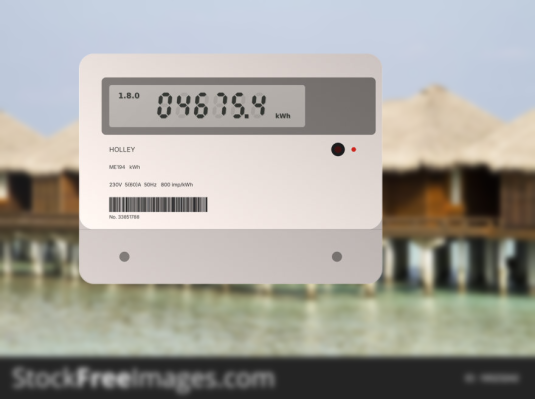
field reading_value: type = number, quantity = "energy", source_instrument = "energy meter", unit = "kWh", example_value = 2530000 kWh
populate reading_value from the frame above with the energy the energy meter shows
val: 4675.4 kWh
